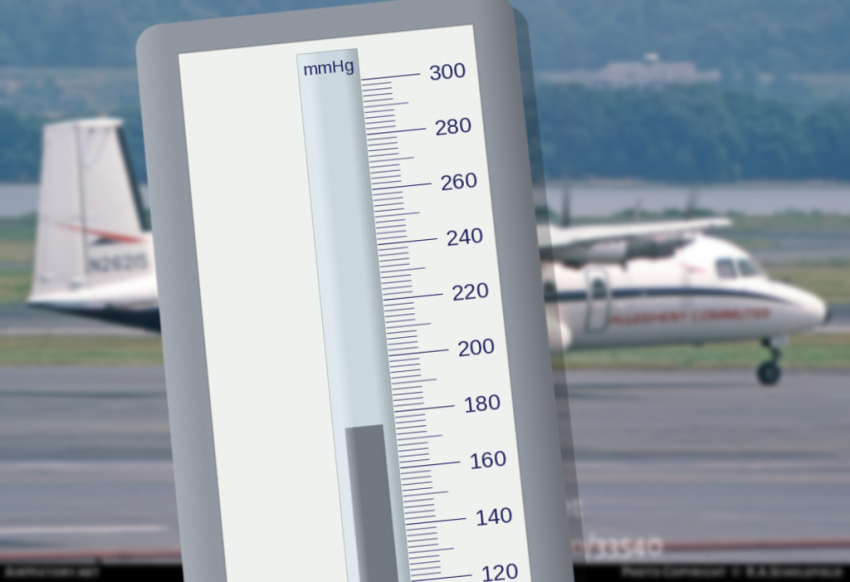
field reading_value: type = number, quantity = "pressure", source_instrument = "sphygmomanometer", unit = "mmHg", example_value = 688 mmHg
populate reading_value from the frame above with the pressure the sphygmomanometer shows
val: 176 mmHg
